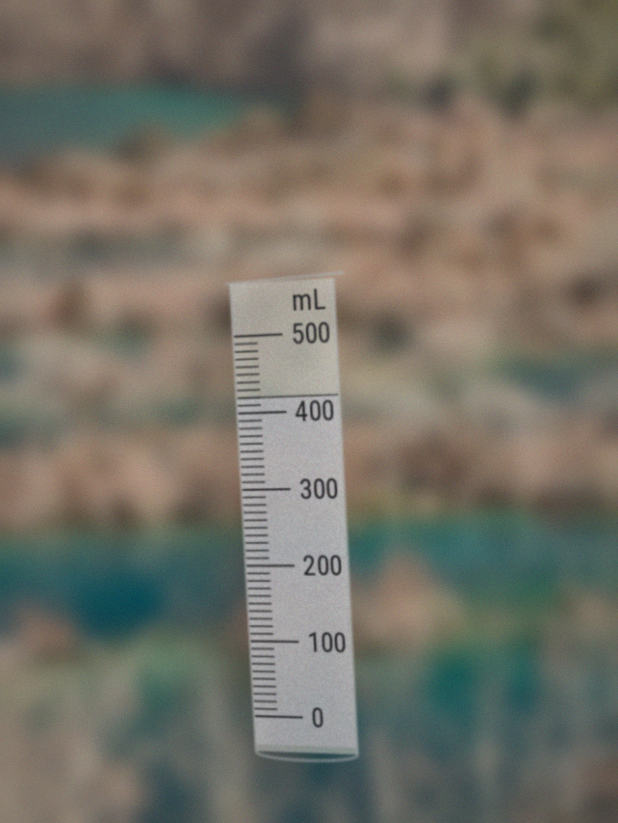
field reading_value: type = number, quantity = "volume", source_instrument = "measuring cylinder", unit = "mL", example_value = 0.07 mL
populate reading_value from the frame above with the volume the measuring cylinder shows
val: 420 mL
